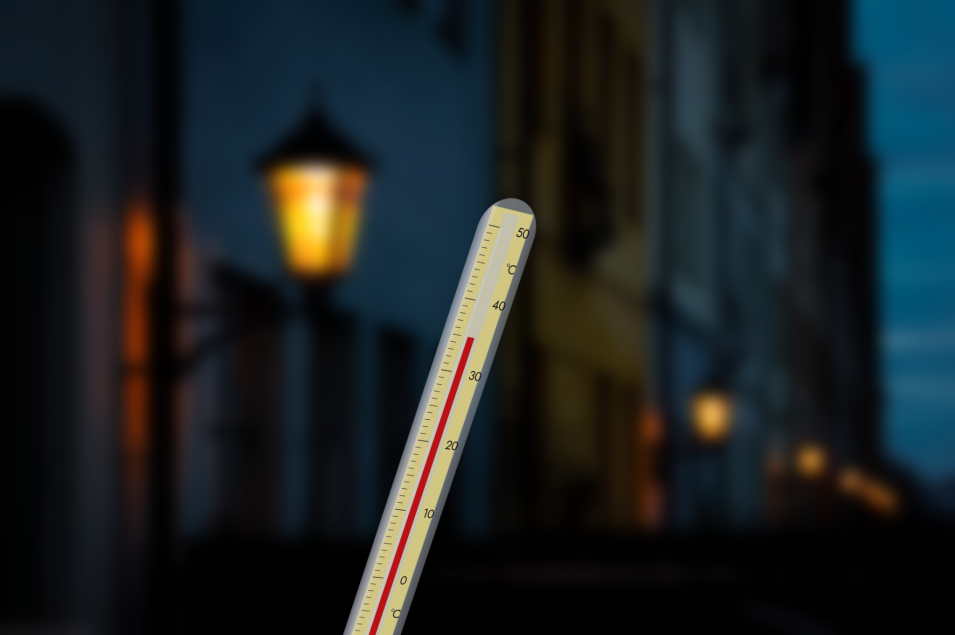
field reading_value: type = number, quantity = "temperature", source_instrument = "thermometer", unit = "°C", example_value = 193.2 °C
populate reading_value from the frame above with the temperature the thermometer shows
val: 35 °C
